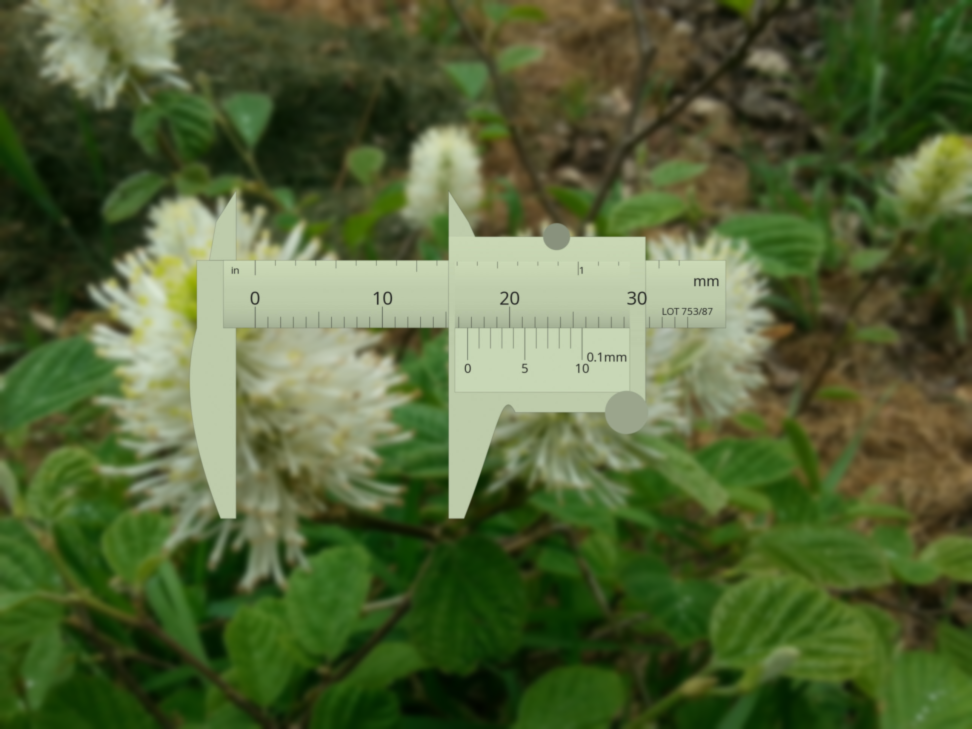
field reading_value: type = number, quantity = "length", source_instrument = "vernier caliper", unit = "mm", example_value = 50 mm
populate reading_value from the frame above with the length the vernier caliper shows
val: 16.7 mm
